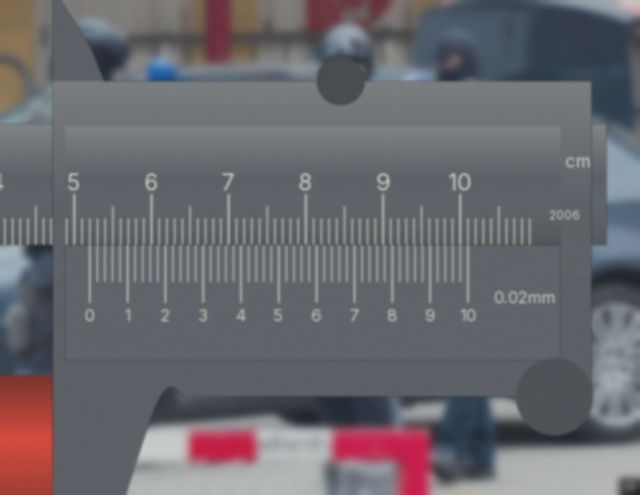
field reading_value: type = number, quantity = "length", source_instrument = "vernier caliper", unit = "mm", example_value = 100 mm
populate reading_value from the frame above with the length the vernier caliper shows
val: 52.0 mm
